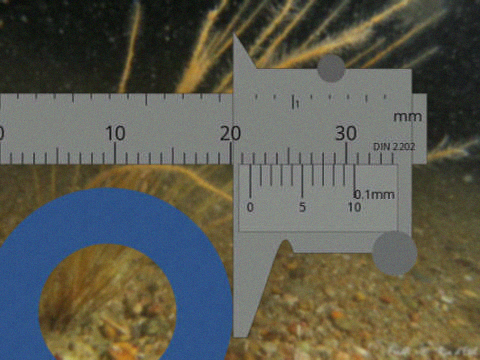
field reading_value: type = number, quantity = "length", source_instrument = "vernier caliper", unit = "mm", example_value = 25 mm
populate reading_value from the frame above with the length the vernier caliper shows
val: 21.7 mm
